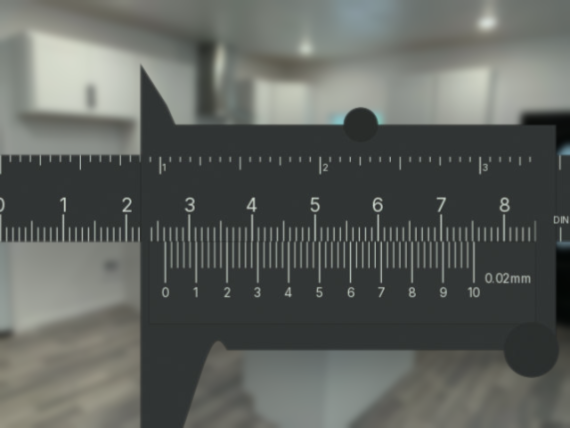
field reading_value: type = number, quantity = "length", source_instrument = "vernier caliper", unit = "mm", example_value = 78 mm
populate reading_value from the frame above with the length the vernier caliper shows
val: 26.2 mm
